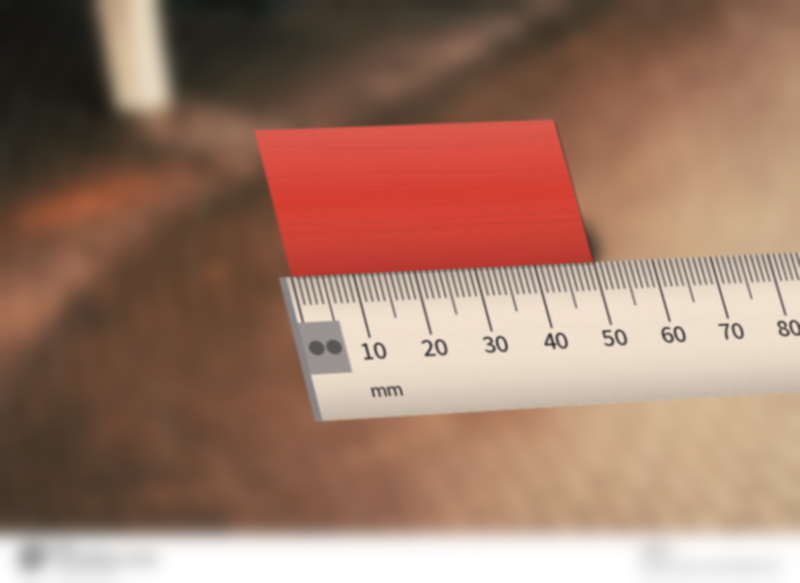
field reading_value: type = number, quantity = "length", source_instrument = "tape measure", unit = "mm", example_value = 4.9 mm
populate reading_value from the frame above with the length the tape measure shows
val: 50 mm
